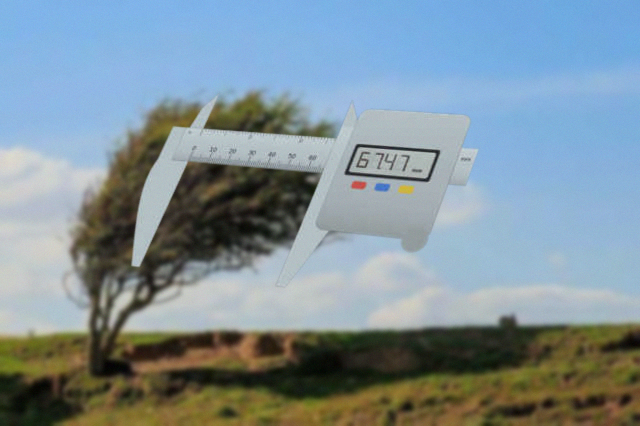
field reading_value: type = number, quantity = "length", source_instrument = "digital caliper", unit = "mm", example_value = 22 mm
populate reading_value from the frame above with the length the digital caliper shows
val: 67.47 mm
